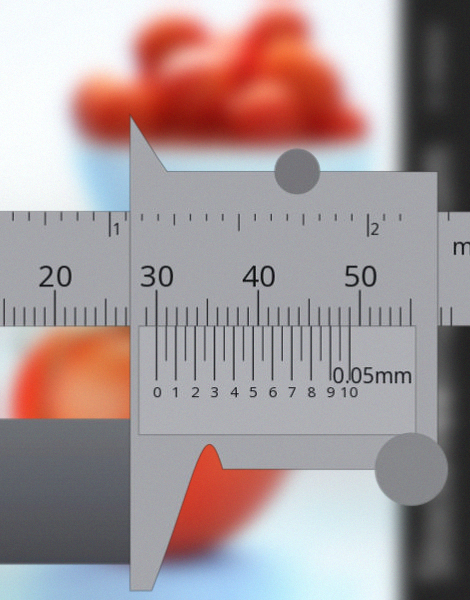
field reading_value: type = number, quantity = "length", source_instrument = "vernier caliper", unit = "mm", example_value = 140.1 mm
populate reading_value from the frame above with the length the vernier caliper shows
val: 30.0 mm
